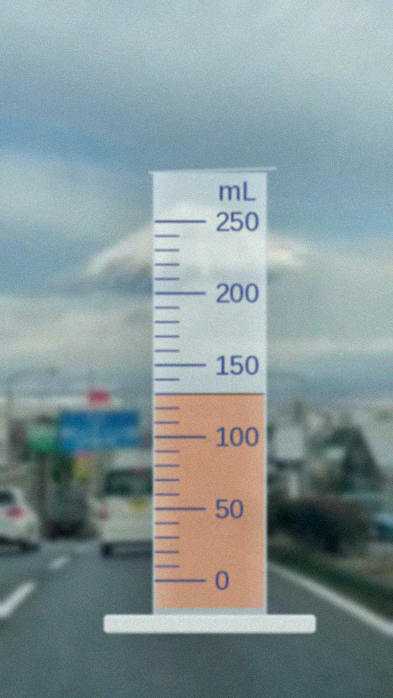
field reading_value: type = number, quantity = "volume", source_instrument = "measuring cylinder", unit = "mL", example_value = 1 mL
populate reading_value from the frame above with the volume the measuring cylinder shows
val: 130 mL
